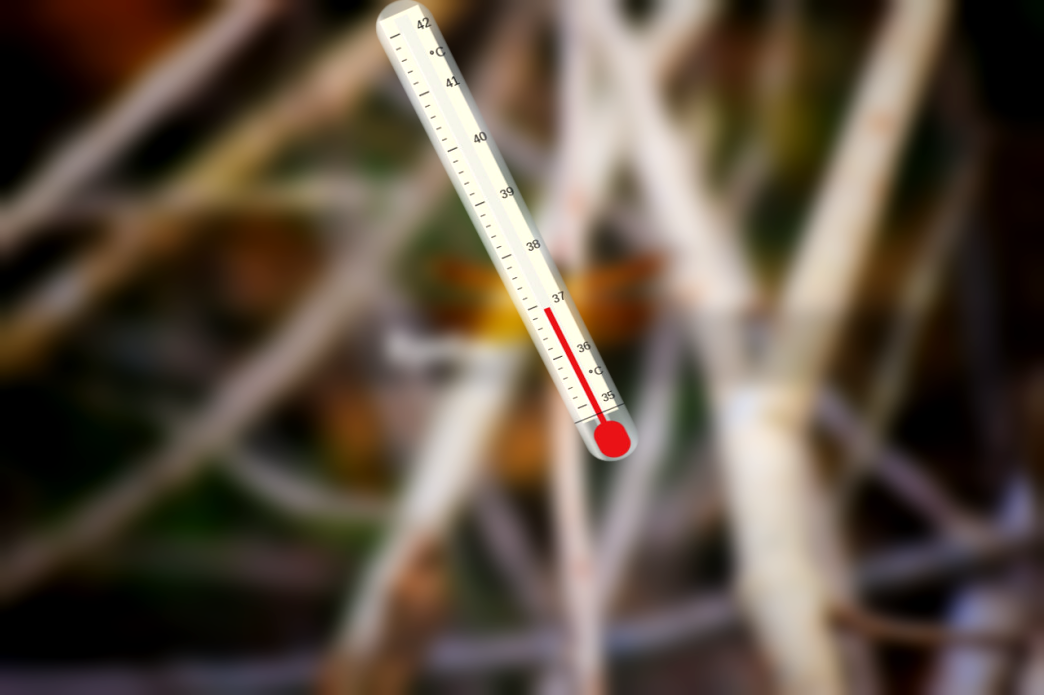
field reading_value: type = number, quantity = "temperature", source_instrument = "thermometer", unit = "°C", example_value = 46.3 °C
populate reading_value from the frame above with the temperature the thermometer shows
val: 36.9 °C
